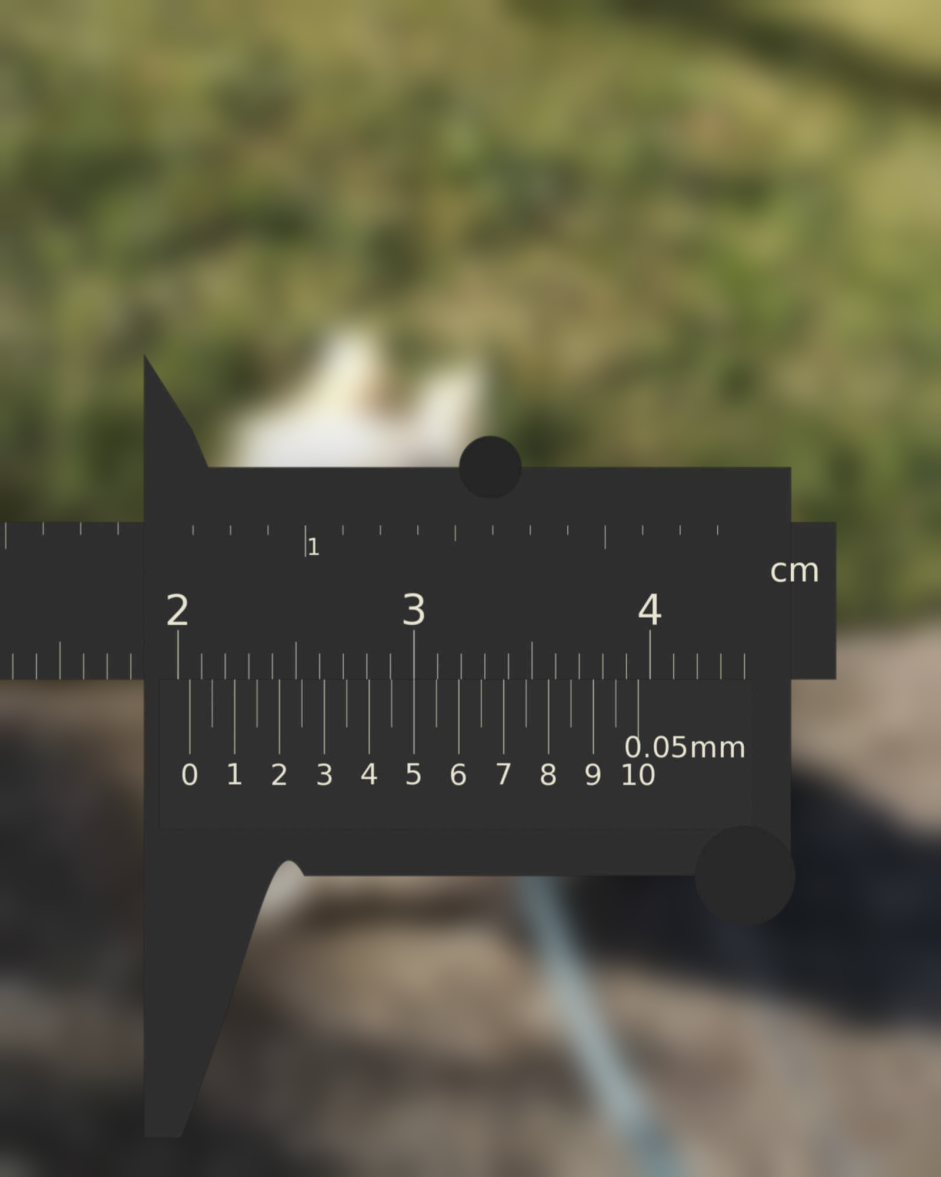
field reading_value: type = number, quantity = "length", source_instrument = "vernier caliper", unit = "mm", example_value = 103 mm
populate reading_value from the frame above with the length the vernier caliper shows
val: 20.50 mm
